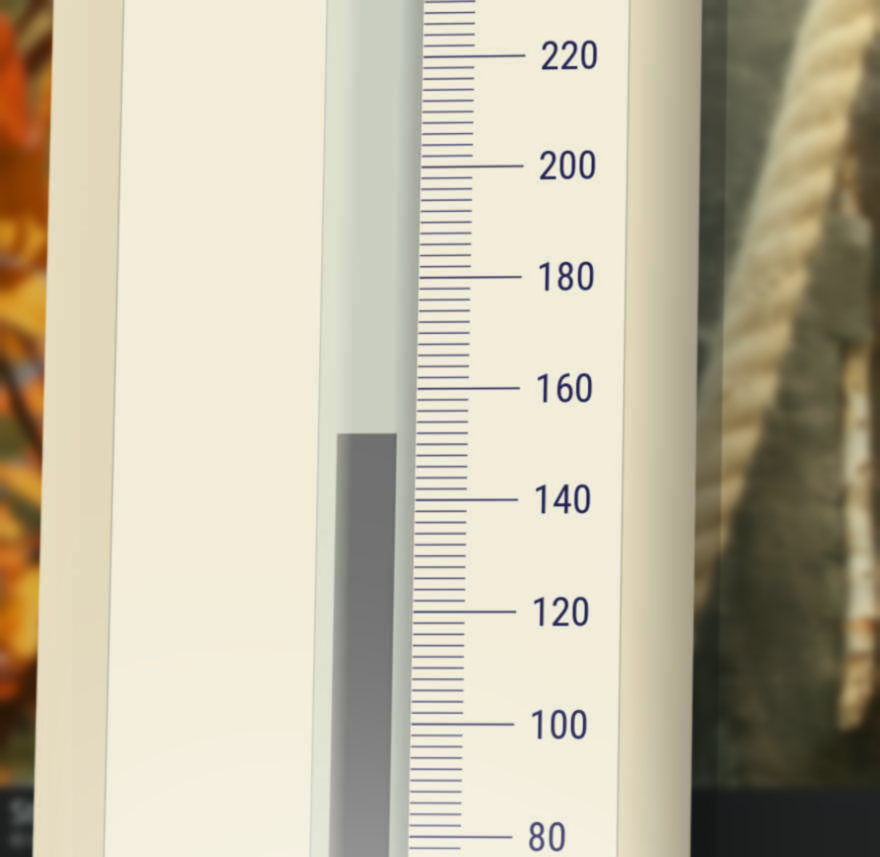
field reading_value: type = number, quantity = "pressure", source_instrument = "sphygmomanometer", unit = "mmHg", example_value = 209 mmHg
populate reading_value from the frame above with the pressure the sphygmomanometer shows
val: 152 mmHg
